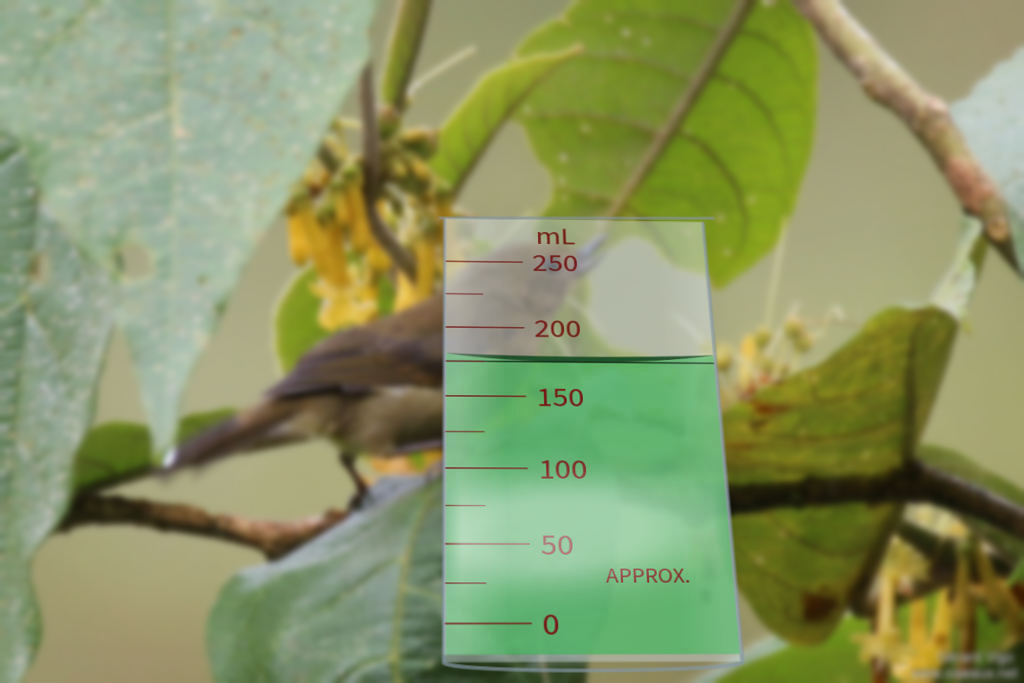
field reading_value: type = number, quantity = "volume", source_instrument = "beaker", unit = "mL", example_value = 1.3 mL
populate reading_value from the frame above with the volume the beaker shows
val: 175 mL
